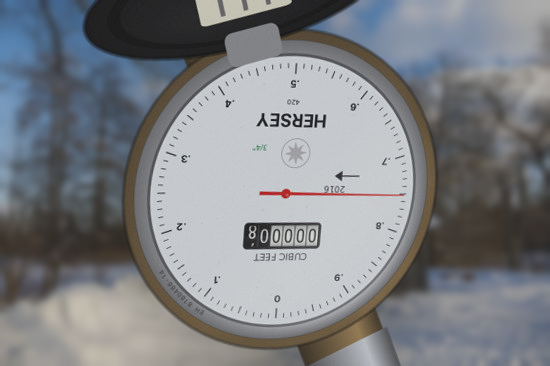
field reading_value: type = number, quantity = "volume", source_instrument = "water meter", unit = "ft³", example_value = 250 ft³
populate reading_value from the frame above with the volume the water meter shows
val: 7.75 ft³
